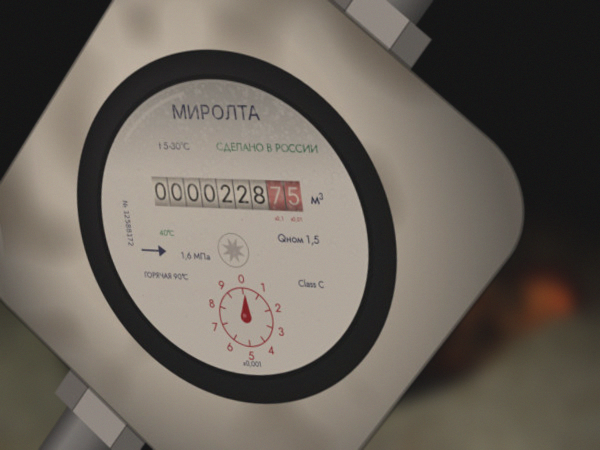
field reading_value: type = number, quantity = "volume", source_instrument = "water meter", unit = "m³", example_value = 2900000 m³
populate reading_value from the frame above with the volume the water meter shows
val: 228.750 m³
